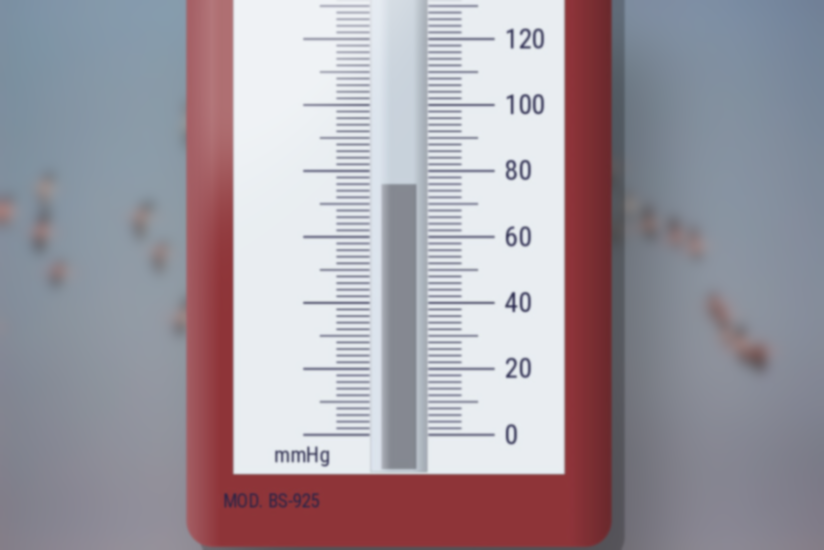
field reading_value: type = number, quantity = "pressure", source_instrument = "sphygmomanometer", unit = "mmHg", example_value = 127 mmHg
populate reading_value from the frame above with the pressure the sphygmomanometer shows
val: 76 mmHg
